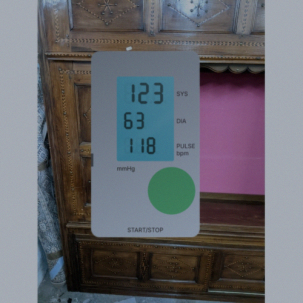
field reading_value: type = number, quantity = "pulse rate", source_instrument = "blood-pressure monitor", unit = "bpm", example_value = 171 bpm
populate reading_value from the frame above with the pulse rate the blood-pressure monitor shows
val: 118 bpm
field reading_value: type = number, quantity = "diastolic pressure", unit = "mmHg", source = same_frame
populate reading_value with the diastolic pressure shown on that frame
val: 63 mmHg
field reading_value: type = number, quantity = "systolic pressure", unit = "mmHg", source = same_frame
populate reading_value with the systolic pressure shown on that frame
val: 123 mmHg
